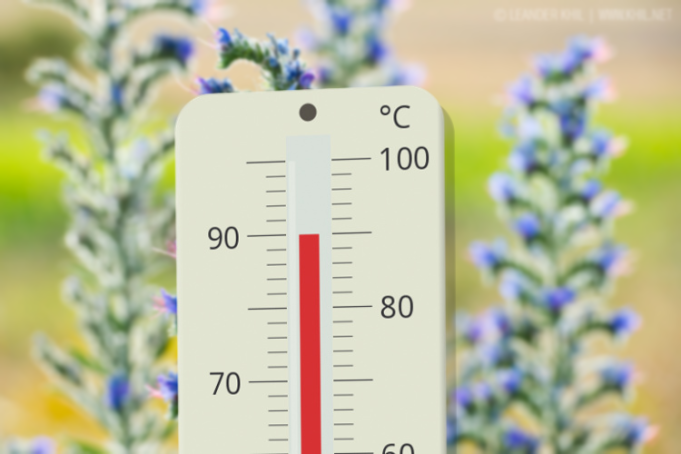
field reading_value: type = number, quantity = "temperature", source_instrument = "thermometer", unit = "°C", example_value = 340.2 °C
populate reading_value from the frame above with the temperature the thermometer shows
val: 90 °C
